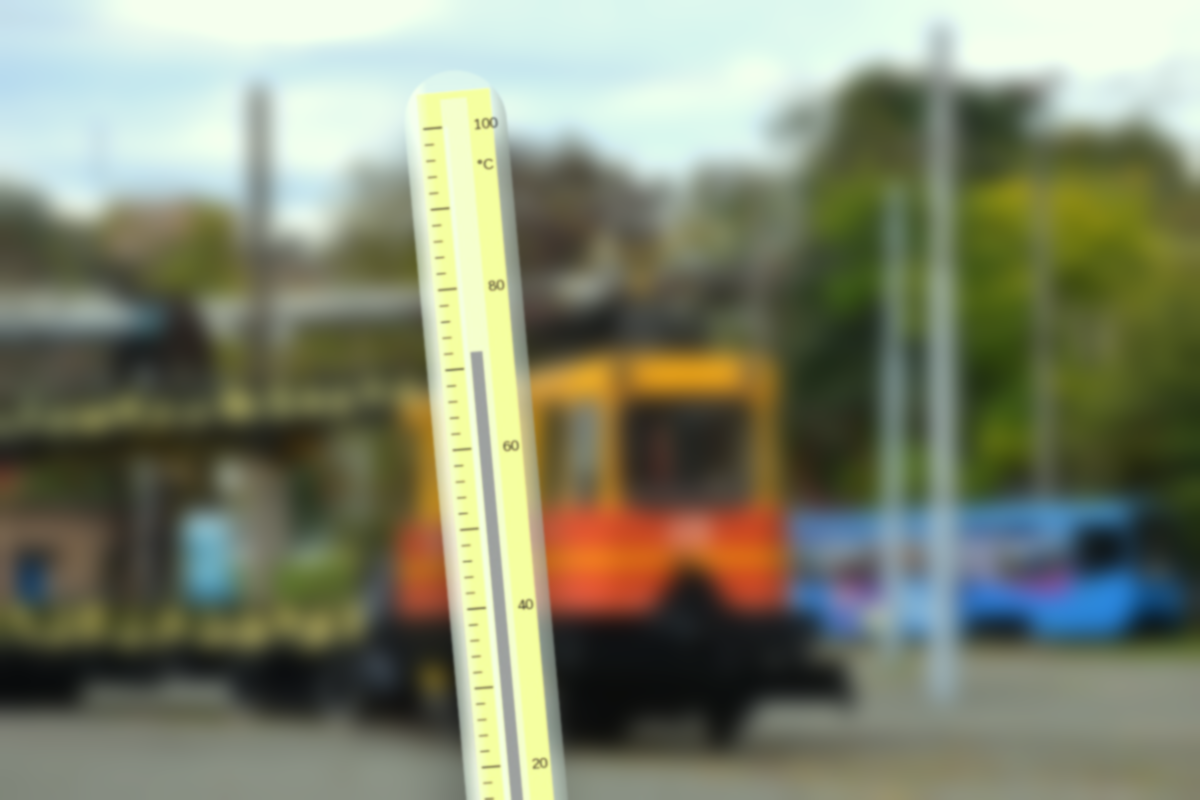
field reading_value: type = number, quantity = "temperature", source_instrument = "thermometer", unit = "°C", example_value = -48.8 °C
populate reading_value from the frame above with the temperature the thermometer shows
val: 72 °C
